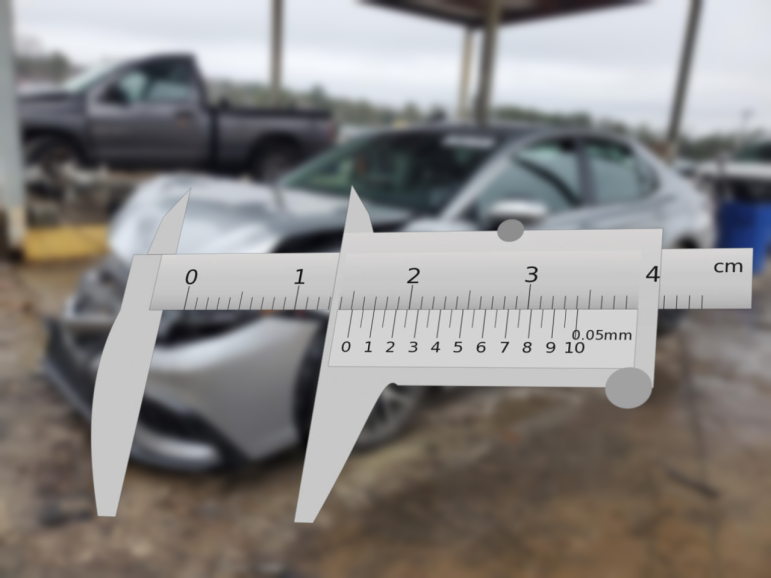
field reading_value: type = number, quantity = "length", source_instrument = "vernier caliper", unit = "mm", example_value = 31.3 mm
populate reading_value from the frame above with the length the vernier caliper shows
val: 15.1 mm
